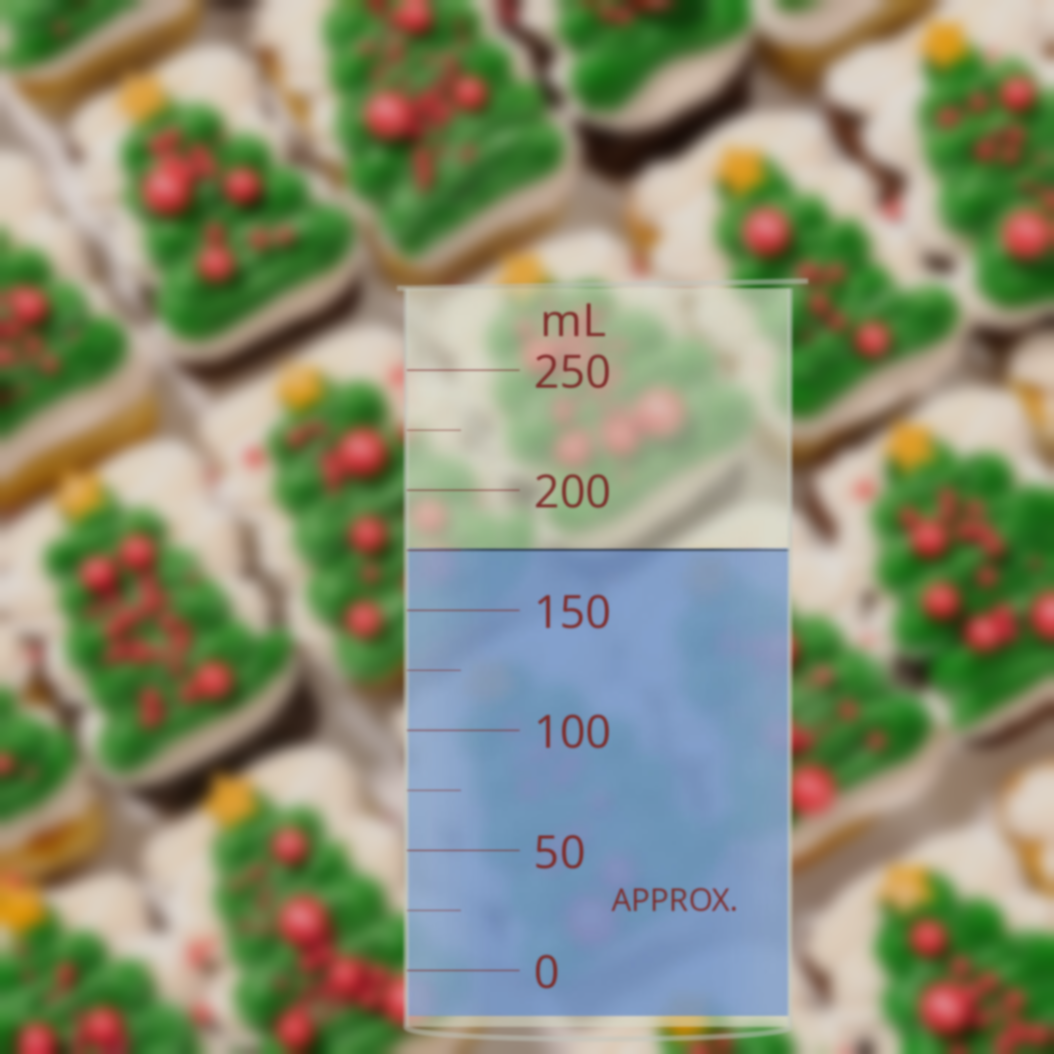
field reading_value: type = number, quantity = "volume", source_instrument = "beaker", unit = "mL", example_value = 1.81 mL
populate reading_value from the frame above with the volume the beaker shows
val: 175 mL
